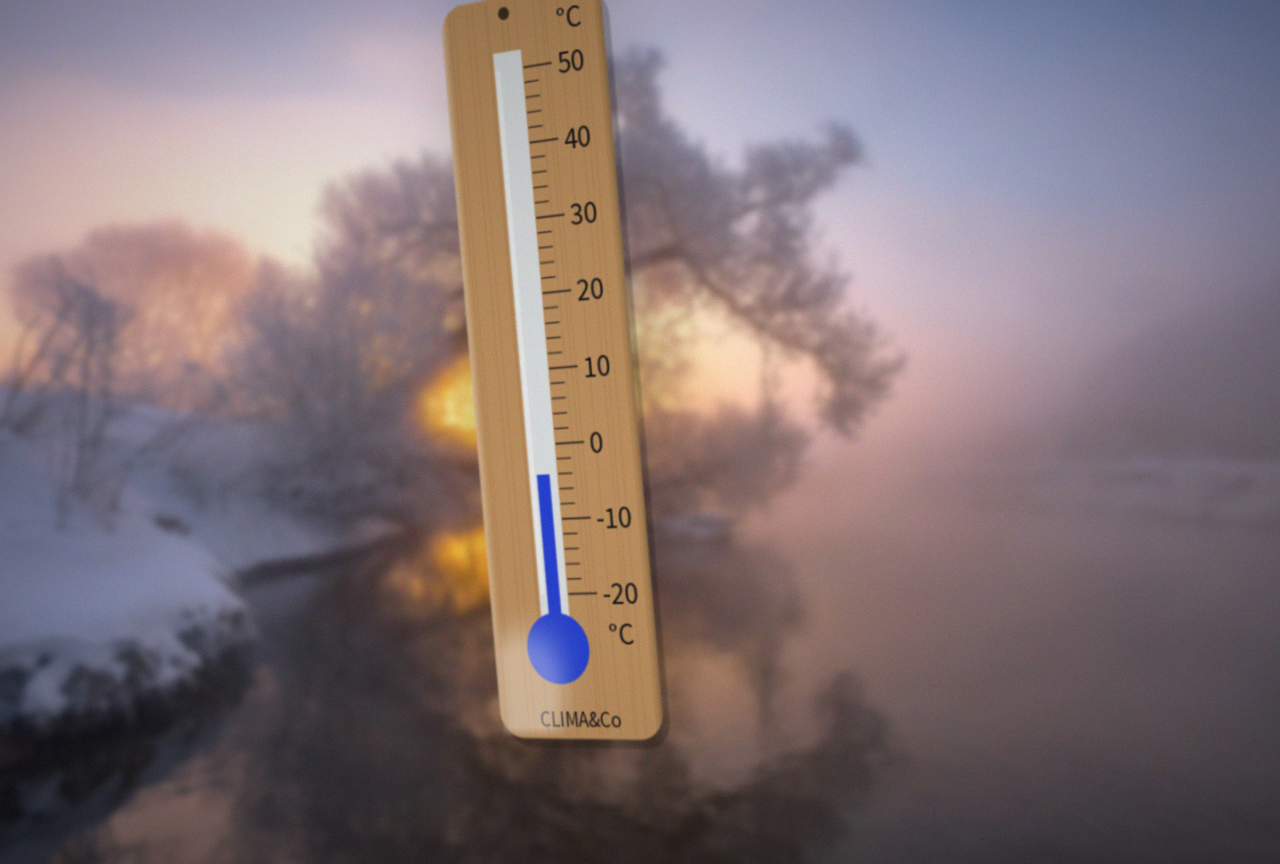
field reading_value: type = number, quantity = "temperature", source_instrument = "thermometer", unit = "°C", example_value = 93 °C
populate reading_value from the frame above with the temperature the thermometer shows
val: -4 °C
